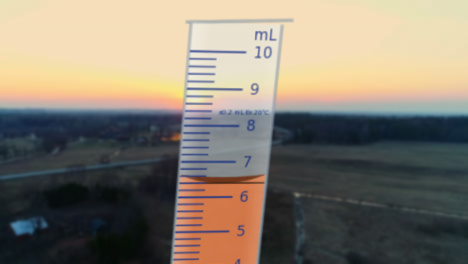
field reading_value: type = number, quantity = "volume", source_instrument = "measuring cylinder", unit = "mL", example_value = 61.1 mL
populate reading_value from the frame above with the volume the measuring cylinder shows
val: 6.4 mL
